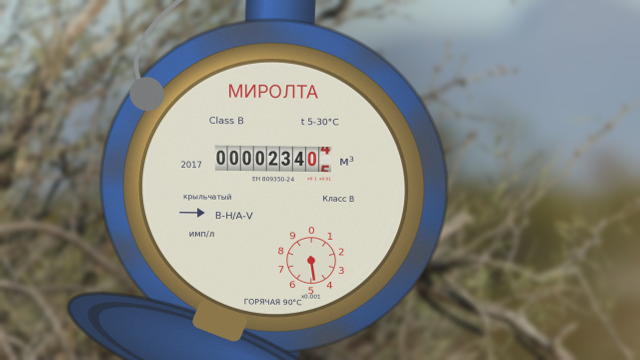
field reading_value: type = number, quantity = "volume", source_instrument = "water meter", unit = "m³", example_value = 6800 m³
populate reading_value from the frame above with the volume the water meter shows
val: 234.044 m³
